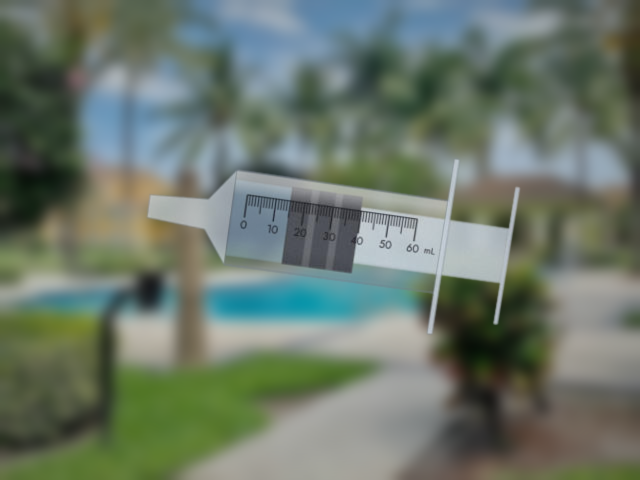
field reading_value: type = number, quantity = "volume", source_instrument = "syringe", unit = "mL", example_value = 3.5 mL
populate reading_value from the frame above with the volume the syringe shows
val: 15 mL
